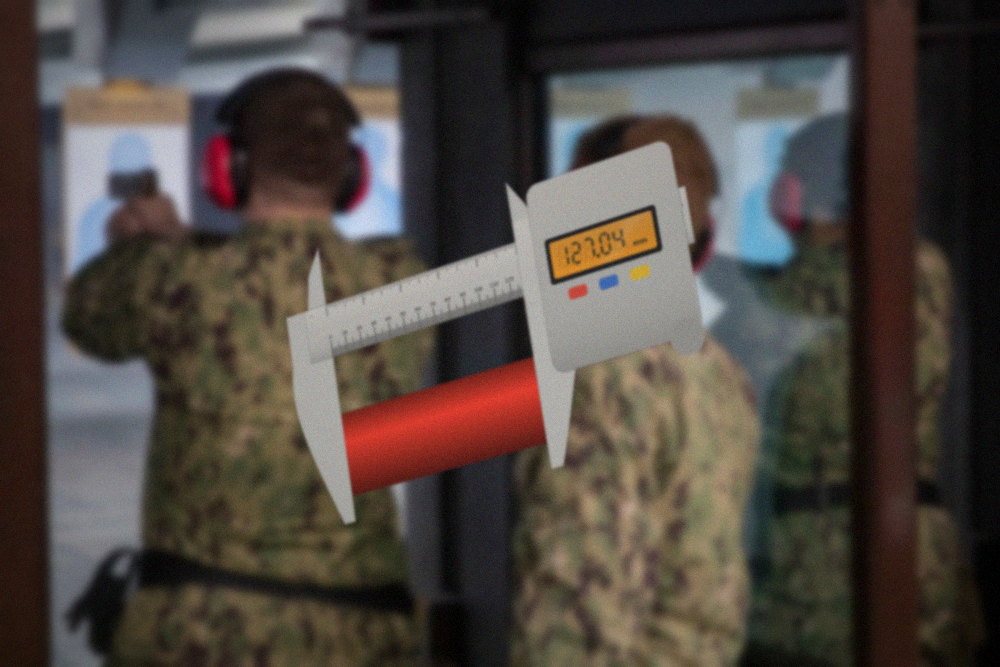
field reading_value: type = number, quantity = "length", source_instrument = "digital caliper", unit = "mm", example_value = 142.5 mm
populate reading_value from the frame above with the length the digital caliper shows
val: 127.04 mm
